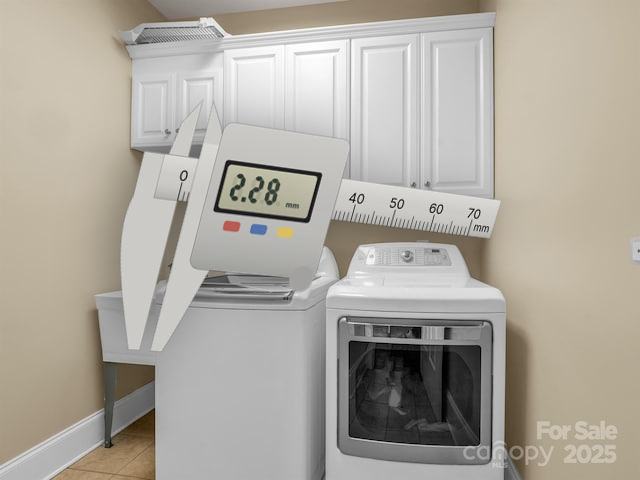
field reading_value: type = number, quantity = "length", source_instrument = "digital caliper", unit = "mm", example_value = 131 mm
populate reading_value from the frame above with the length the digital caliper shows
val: 2.28 mm
